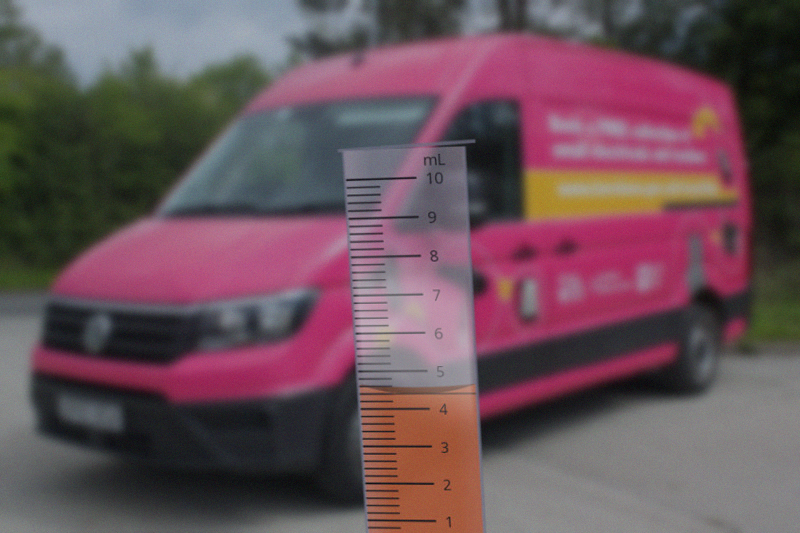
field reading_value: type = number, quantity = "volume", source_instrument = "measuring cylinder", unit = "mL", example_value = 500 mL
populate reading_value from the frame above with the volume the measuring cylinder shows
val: 4.4 mL
